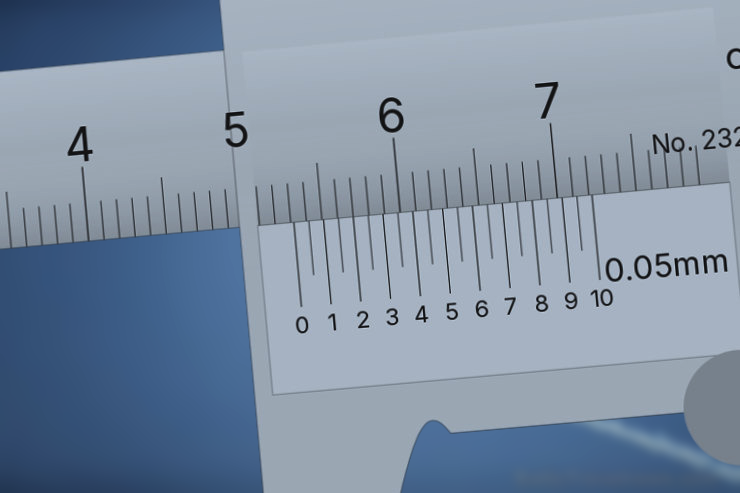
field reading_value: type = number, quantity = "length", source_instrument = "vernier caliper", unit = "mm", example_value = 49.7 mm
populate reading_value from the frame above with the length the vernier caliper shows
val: 53.2 mm
